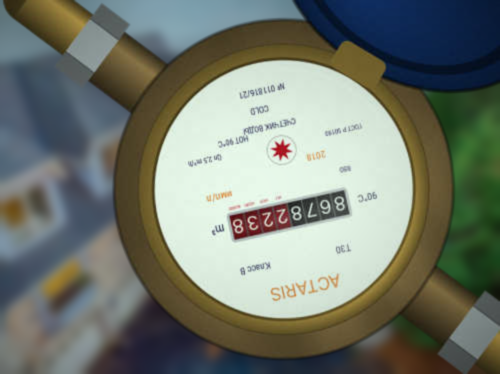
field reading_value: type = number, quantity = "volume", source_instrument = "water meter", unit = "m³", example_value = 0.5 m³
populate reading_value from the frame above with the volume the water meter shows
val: 8678.2238 m³
